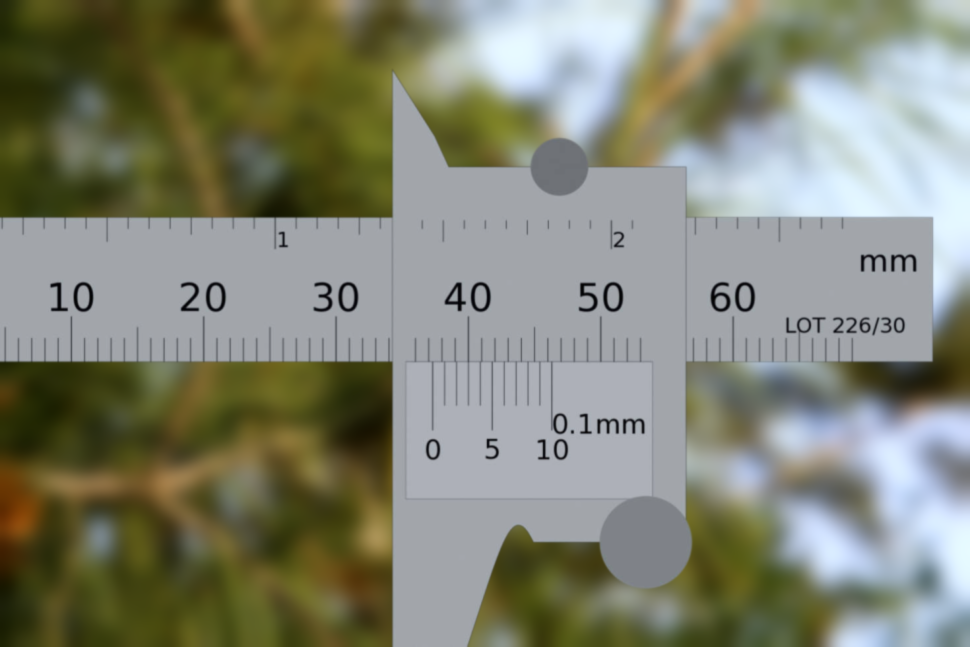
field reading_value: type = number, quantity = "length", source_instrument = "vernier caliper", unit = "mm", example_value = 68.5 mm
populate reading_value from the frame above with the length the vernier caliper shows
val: 37.3 mm
